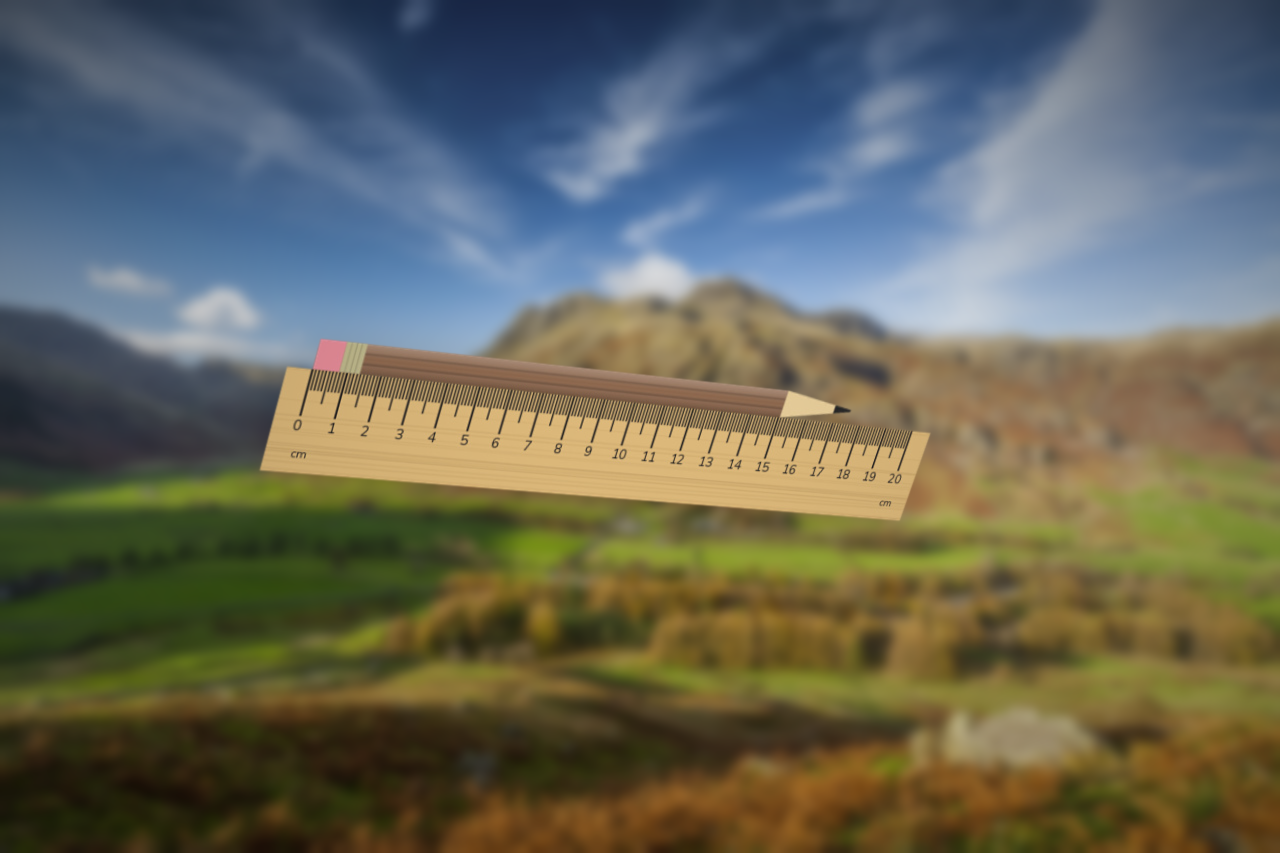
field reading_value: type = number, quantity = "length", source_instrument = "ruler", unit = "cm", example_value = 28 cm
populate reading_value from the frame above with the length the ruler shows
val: 17.5 cm
